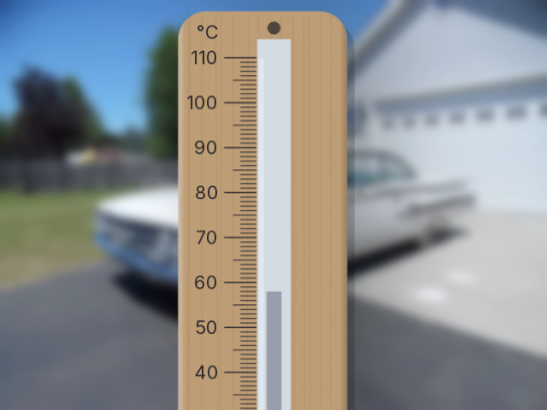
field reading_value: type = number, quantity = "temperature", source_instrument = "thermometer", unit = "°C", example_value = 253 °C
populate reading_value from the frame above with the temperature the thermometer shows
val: 58 °C
